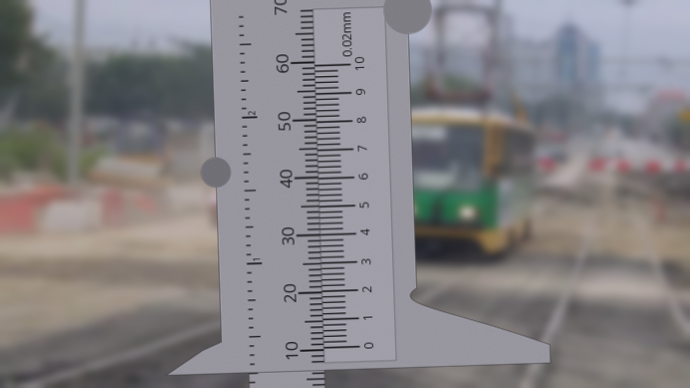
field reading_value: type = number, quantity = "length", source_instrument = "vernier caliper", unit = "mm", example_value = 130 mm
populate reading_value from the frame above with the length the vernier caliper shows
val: 10.4 mm
